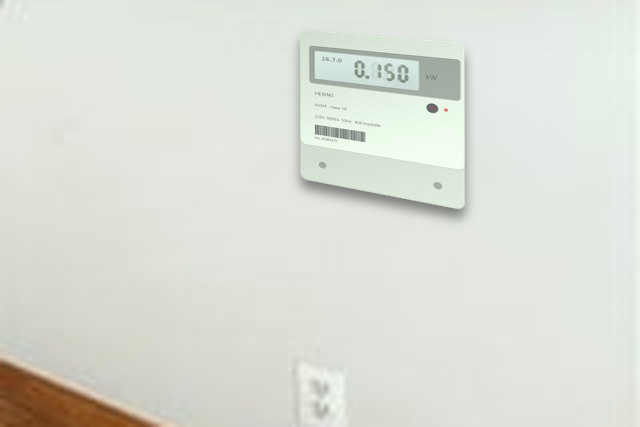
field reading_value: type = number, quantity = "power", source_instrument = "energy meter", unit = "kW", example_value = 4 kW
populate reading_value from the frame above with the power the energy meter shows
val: 0.150 kW
